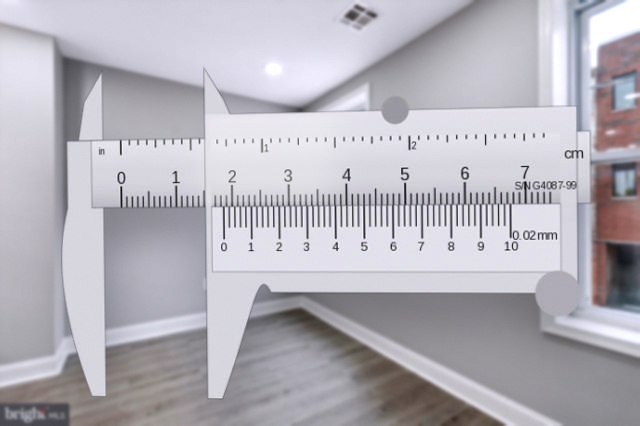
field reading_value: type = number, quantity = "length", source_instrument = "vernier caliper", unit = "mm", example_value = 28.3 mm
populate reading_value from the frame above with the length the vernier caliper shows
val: 18.5 mm
